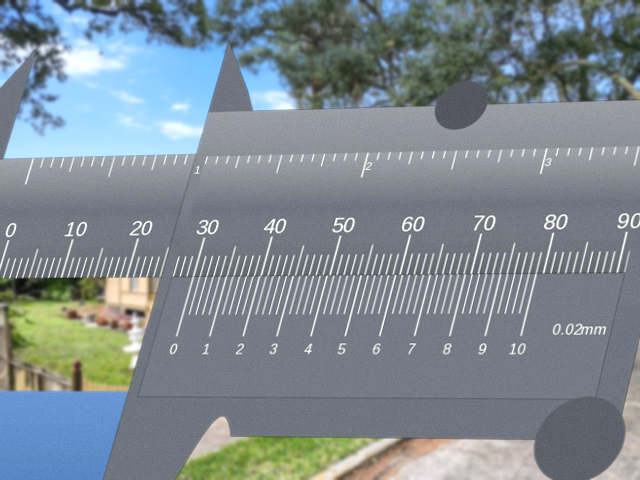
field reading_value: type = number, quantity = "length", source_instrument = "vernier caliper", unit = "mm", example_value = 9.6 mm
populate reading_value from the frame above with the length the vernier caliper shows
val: 30.0 mm
